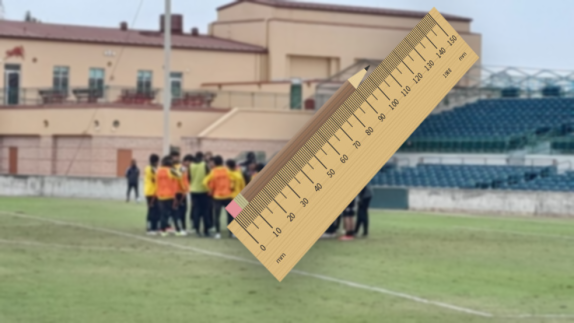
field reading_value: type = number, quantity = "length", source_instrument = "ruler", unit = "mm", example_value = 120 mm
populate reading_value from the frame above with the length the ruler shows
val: 105 mm
